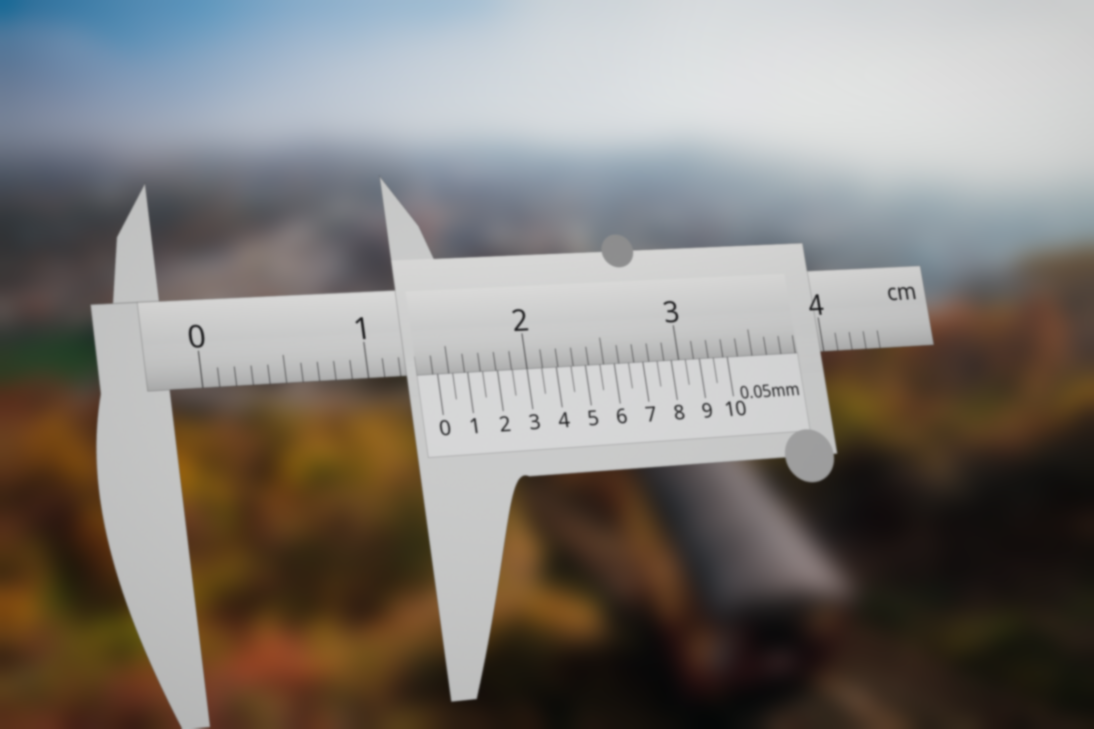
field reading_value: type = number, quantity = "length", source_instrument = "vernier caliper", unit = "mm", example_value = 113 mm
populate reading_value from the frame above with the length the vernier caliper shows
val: 14.3 mm
